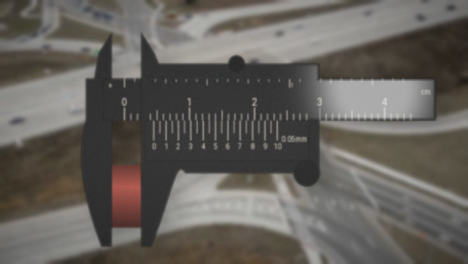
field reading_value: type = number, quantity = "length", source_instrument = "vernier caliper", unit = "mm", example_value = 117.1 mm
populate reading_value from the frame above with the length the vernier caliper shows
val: 4.5 mm
